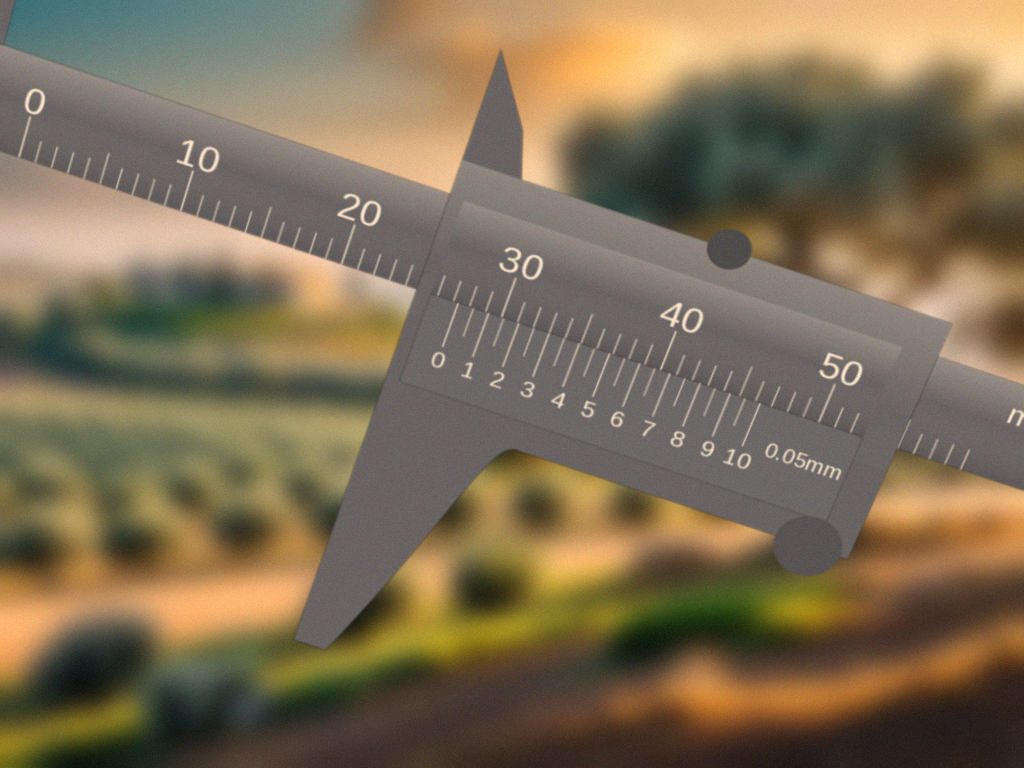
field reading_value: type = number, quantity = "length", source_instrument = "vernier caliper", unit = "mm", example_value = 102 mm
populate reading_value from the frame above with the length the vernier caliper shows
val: 27.3 mm
